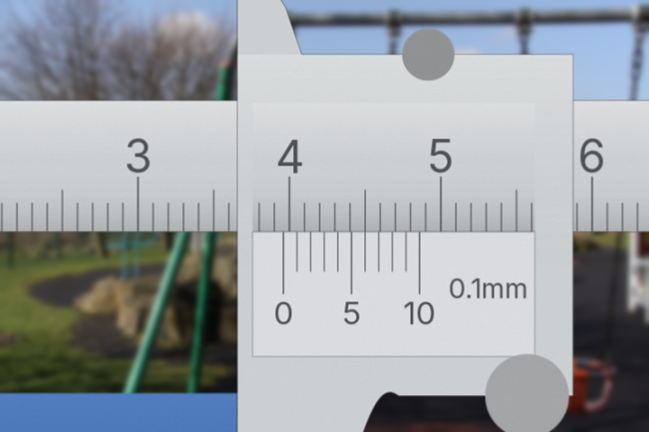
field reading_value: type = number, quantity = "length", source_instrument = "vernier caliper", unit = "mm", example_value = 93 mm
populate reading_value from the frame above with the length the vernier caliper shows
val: 39.6 mm
